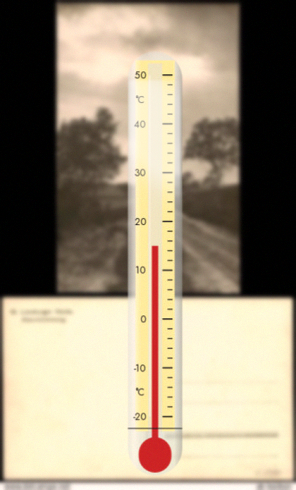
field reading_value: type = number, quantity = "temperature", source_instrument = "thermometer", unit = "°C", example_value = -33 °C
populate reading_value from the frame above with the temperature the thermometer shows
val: 15 °C
